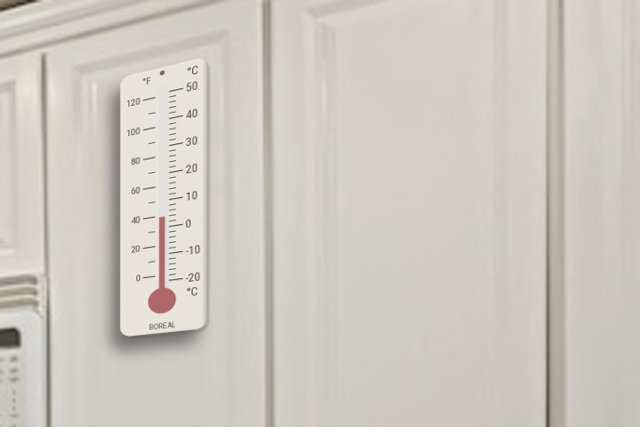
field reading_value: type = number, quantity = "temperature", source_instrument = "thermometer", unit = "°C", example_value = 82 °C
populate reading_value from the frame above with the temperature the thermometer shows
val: 4 °C
